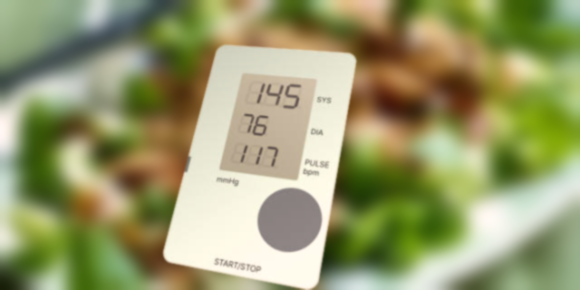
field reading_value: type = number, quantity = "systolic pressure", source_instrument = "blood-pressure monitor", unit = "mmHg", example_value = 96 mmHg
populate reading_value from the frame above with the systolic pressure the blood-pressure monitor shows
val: 145 mmHg
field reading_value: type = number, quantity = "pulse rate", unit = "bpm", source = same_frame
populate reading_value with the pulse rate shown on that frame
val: 117 bpm
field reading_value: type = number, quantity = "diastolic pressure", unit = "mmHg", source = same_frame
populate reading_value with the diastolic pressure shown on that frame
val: 76 mmHg
